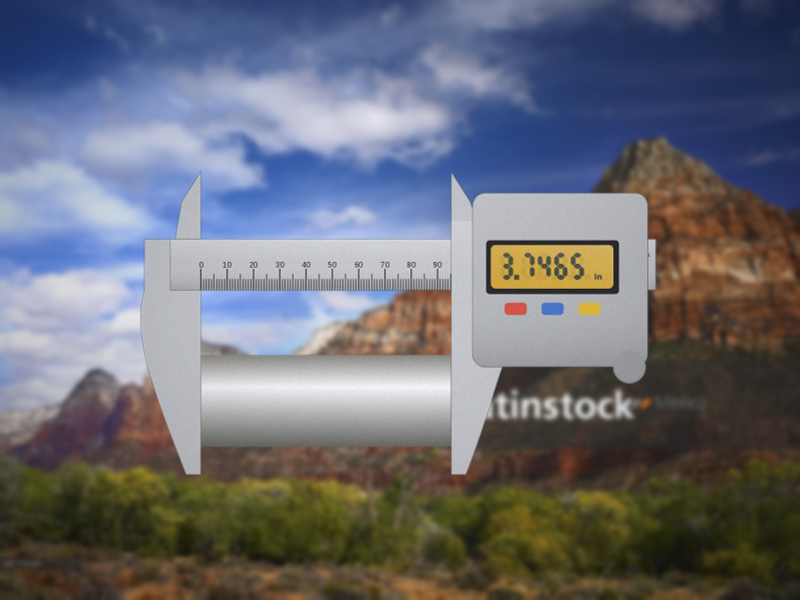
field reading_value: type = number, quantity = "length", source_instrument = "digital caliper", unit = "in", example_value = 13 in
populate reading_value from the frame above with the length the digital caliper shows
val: 3.7465 in
